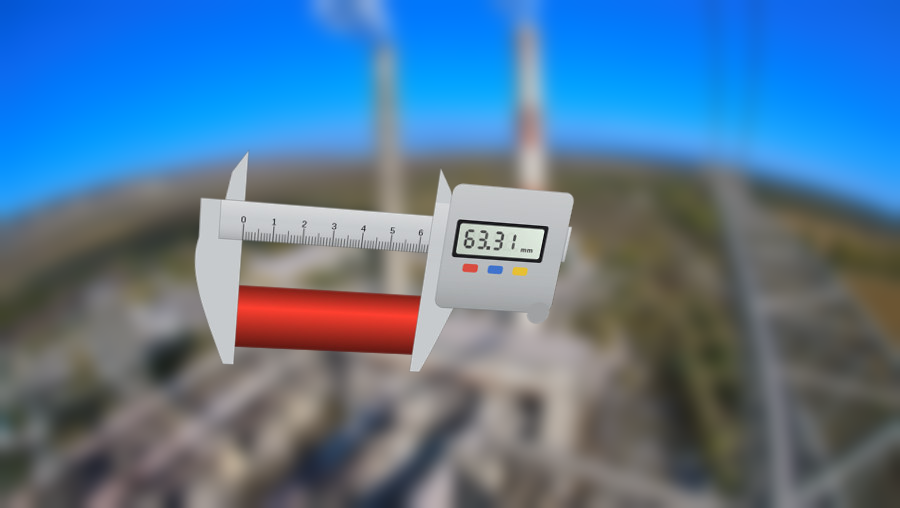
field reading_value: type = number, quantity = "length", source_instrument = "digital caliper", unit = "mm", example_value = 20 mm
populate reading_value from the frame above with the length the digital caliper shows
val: 63.31 mm
